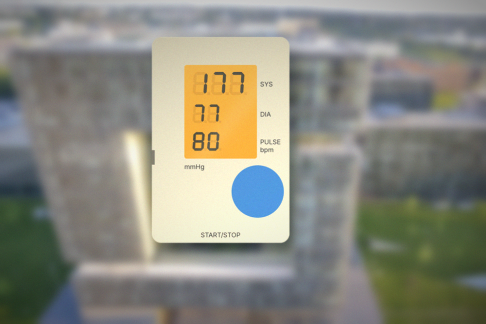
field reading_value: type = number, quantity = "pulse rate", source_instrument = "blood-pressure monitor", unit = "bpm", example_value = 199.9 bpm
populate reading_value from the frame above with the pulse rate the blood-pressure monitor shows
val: 80 bpm
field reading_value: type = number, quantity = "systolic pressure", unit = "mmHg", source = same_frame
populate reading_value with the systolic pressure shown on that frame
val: 177 mmHg
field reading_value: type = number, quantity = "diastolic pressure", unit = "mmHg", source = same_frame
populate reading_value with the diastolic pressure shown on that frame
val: 77 mmHg
